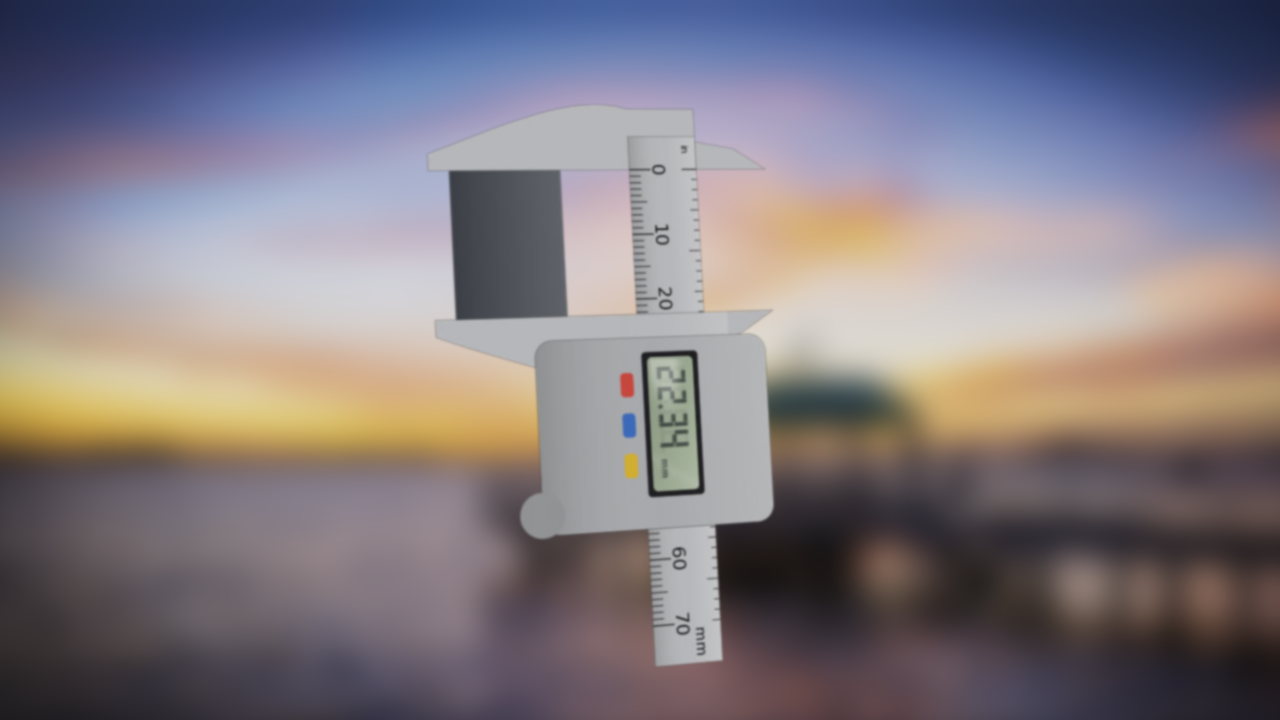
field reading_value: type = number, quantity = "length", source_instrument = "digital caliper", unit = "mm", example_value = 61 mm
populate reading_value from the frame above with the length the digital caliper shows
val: 22.34 mm
